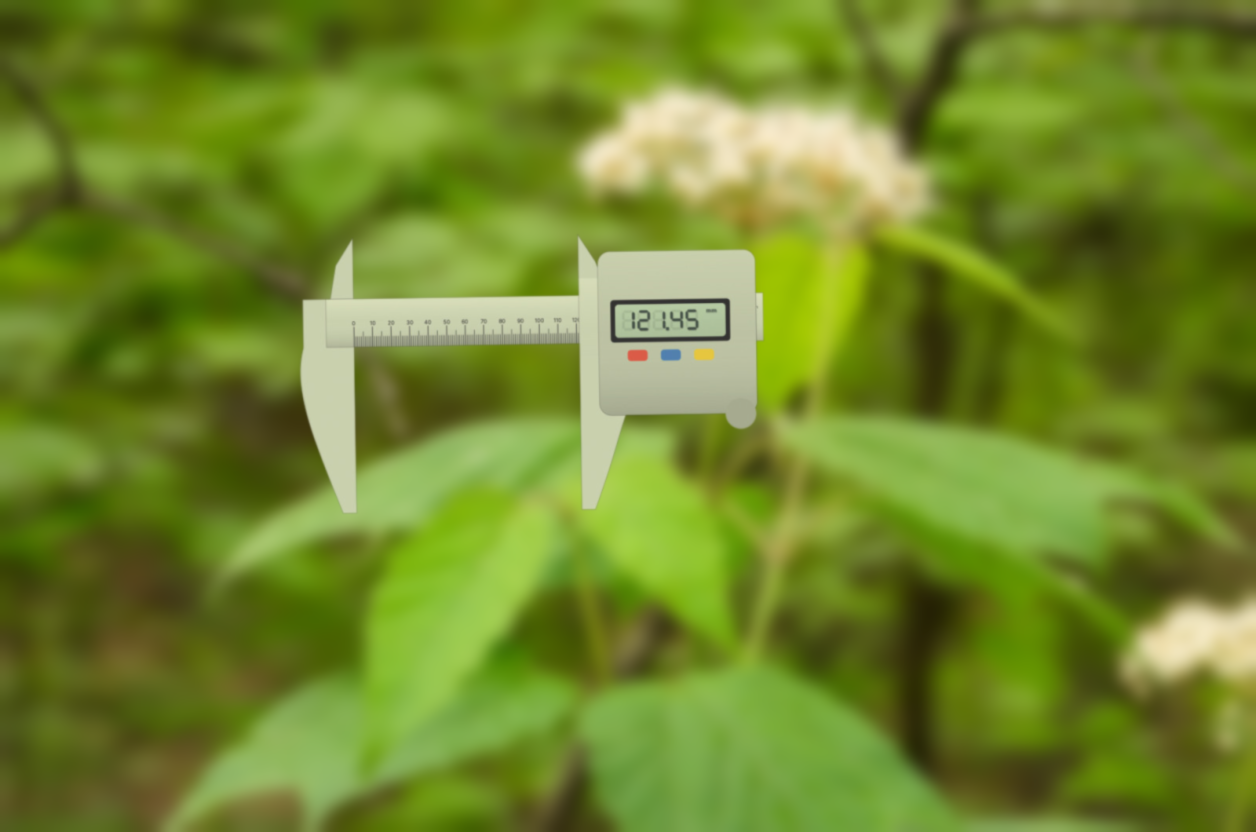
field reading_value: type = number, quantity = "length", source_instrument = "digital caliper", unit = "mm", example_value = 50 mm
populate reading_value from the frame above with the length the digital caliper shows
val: 121.45 mm
